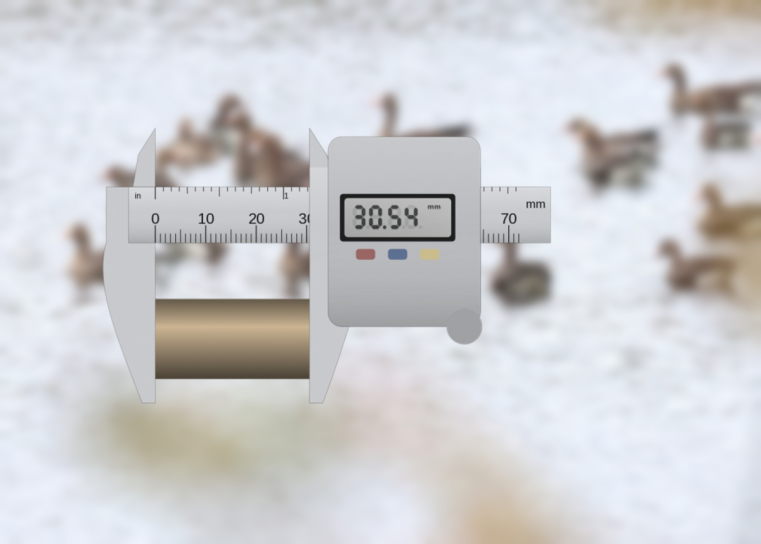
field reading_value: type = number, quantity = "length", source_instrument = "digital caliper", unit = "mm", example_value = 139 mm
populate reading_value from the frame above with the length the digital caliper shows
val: 30.54 mm
